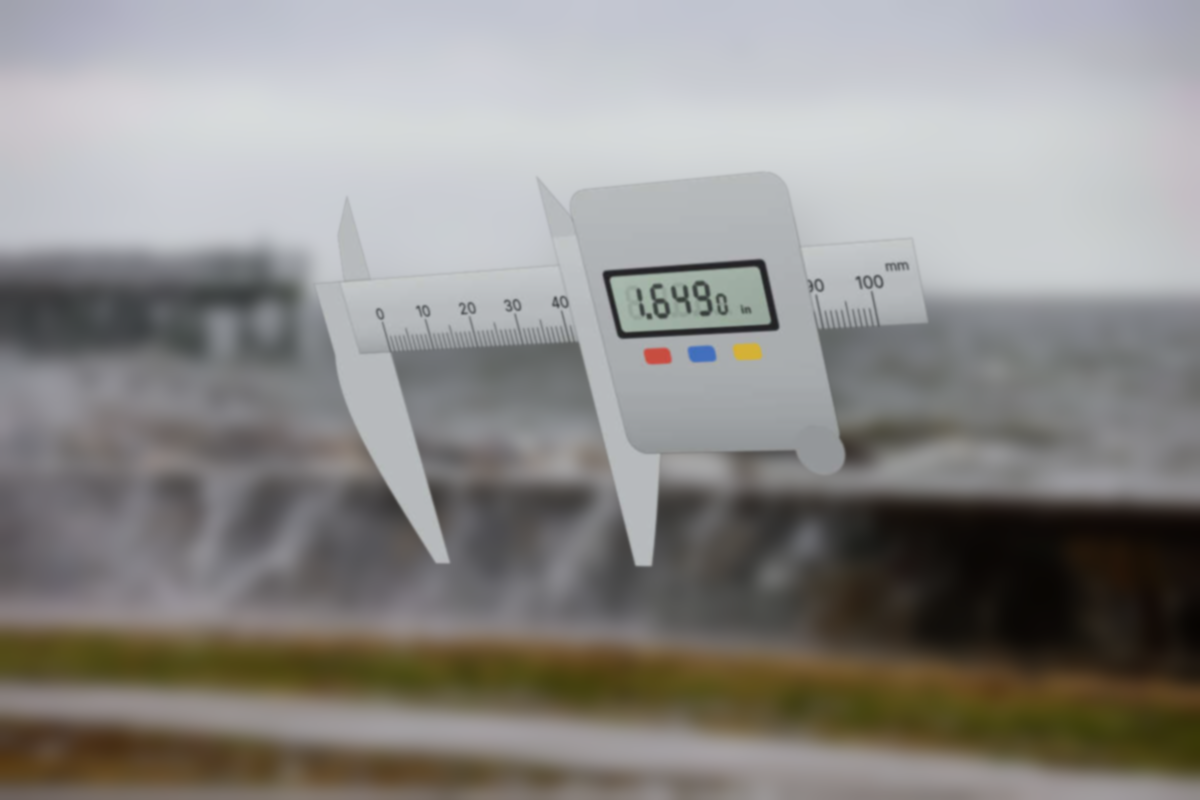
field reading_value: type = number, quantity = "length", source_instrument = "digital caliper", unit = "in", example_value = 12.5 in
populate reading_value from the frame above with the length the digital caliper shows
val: 1.6490 in
